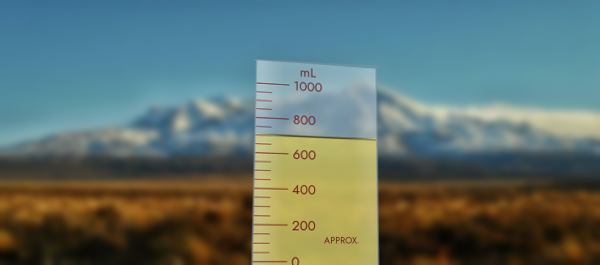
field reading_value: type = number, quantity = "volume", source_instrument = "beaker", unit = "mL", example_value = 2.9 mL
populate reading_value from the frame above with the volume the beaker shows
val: 700 mL
